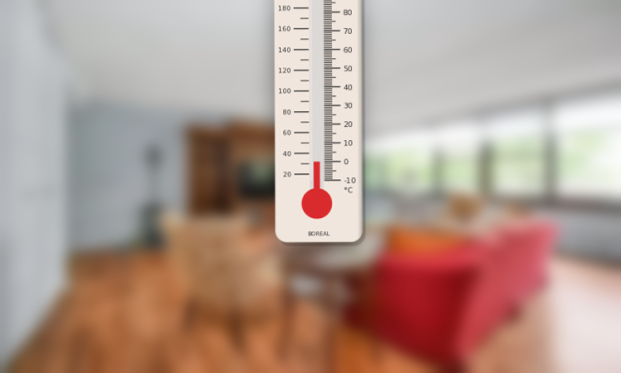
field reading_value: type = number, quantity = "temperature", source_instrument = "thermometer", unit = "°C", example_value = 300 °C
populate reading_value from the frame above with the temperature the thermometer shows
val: 0 °C
